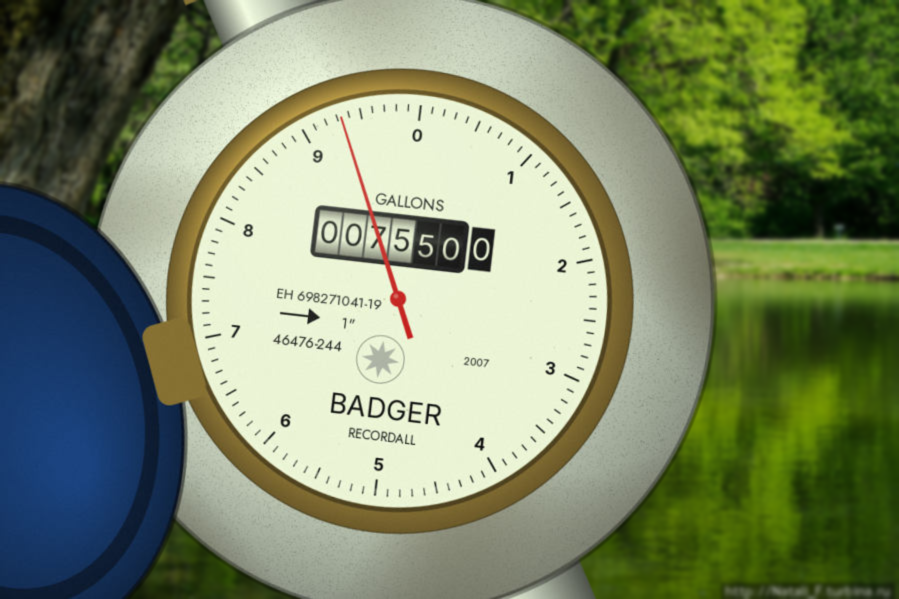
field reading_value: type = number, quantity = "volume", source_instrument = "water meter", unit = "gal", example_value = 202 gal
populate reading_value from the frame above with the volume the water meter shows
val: 75499.3 gal
